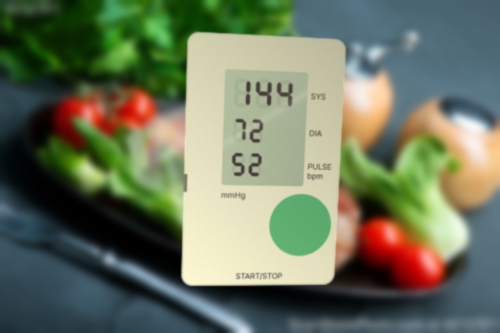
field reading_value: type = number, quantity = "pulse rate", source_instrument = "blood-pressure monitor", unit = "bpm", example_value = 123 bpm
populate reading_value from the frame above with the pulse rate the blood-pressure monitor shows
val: 52 bpm
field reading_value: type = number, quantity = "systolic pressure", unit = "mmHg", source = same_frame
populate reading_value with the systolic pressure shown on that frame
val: 144 mmHg
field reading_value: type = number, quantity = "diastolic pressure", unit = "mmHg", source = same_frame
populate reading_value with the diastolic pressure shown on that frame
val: 72 mmHg
